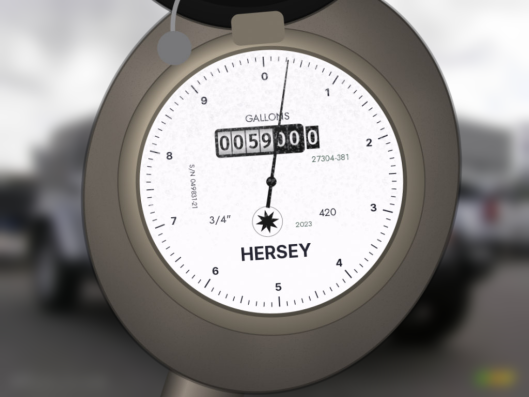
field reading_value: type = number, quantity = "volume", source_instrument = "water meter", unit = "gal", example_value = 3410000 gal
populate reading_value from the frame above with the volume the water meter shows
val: 59000.3 gal
